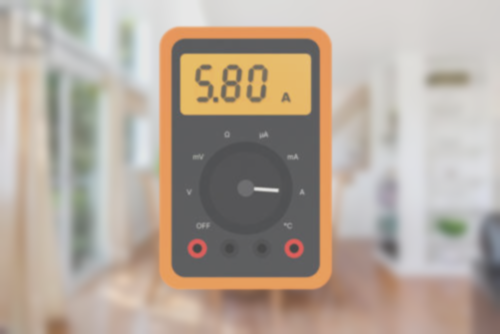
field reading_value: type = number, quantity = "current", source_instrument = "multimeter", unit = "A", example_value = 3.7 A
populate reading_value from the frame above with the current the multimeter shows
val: 5.80 A
